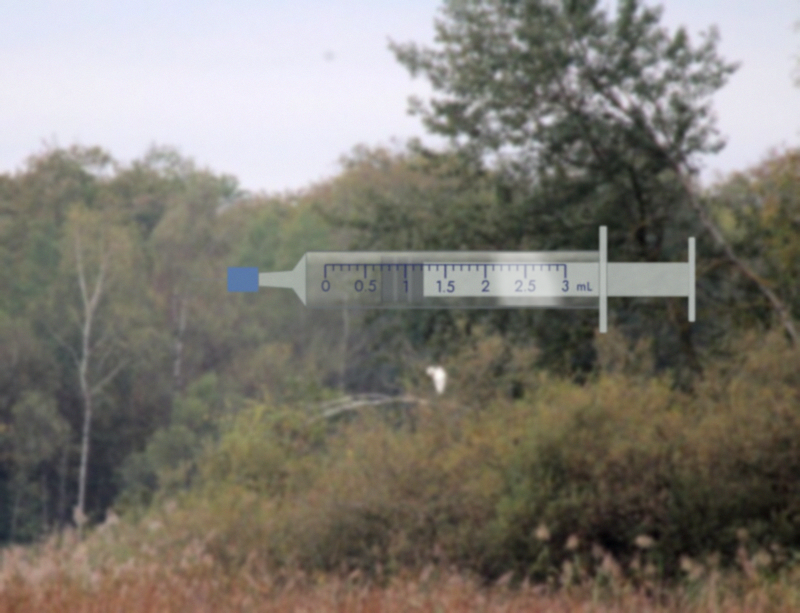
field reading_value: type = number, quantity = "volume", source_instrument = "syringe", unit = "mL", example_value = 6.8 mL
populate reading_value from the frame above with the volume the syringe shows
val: 0.7 mL
